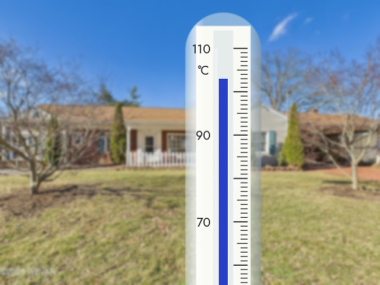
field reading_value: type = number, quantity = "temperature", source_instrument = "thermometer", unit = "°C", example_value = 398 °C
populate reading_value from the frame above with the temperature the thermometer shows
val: 103 °C
